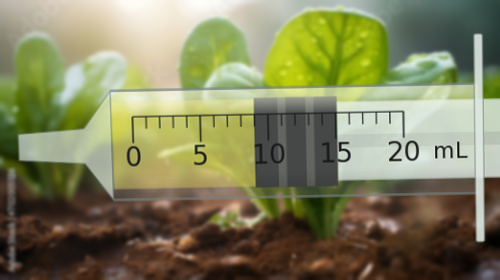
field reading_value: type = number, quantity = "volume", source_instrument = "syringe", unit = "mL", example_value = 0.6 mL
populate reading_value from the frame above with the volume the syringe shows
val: 9 mL
